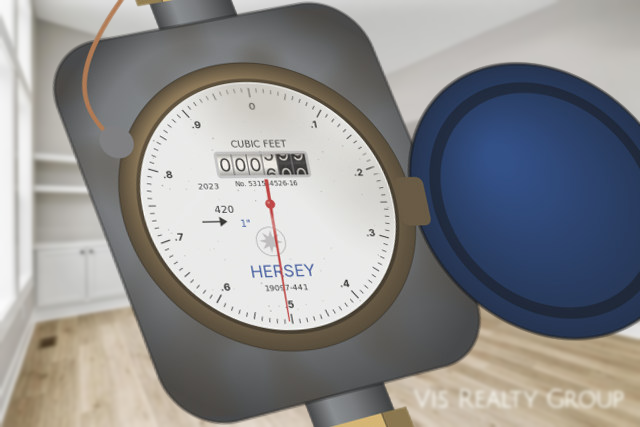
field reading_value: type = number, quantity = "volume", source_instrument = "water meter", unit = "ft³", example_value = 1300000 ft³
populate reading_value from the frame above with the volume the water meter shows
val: 599.50 ft³
